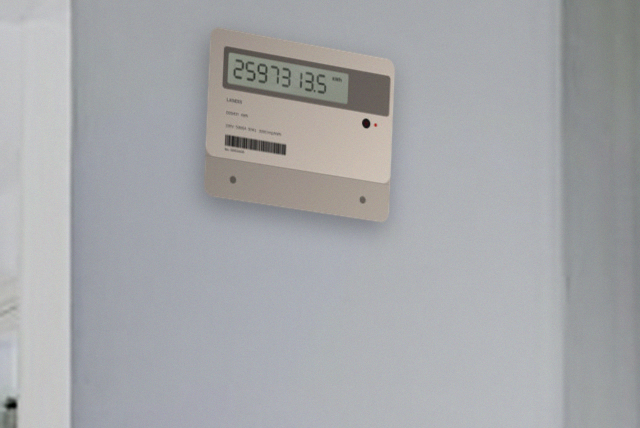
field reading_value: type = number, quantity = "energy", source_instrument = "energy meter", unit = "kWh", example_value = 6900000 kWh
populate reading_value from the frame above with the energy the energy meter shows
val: 2597313.5 kWh
